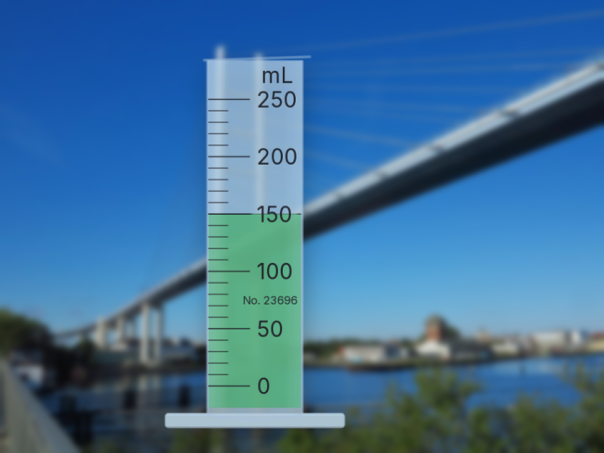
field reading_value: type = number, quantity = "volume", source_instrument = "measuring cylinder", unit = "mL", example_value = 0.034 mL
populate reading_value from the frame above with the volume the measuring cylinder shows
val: 150 mL
